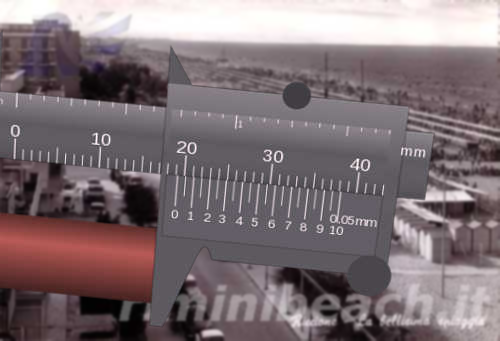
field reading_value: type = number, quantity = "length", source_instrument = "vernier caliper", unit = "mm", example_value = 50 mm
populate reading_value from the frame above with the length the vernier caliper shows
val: 19.2 mm
